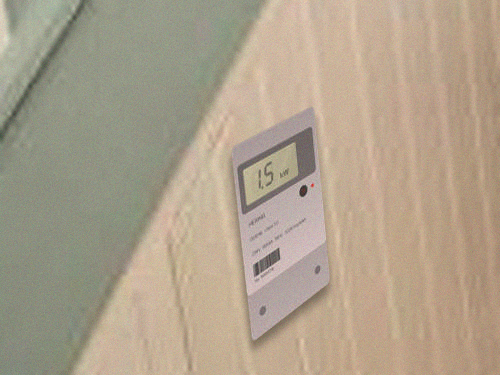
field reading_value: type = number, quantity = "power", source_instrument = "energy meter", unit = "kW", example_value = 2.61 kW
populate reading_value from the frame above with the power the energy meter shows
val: 1.5 kW
